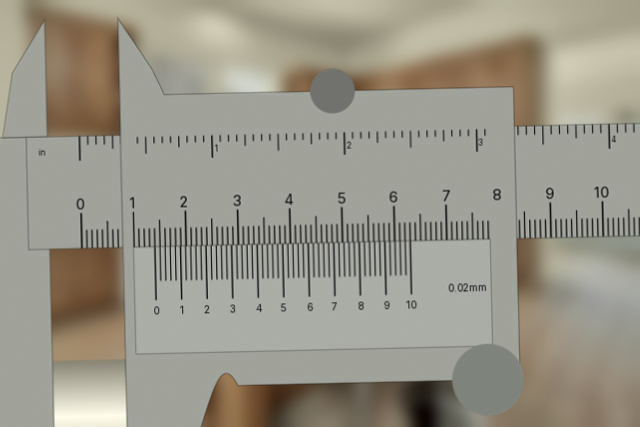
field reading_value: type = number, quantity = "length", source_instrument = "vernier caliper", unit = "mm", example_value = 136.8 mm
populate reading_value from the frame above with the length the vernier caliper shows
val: 14.0 mm
